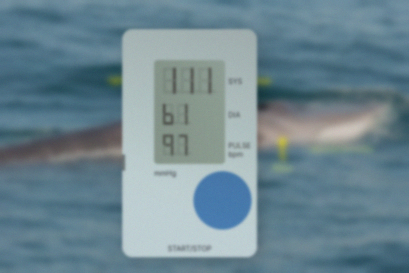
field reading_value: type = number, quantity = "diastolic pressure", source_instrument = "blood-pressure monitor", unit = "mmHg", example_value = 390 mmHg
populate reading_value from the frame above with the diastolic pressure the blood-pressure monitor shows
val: 61 mmHg
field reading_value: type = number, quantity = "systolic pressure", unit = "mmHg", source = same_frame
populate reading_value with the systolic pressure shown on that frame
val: 111 mmHg
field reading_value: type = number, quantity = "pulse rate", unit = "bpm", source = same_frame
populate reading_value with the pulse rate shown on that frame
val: 97 bpm
